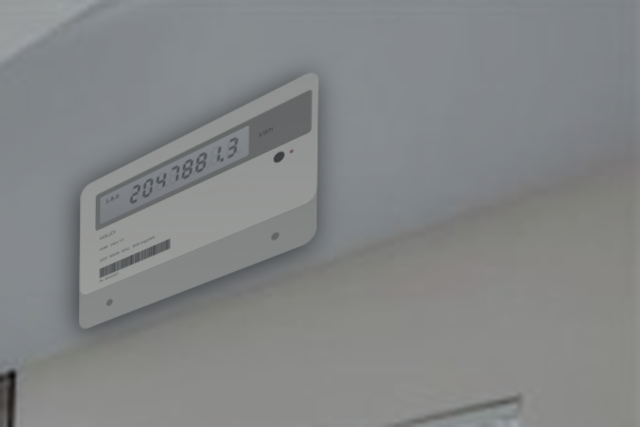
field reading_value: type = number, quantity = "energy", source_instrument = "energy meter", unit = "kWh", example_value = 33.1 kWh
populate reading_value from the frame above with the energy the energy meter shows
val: 2047881.3 kWh
